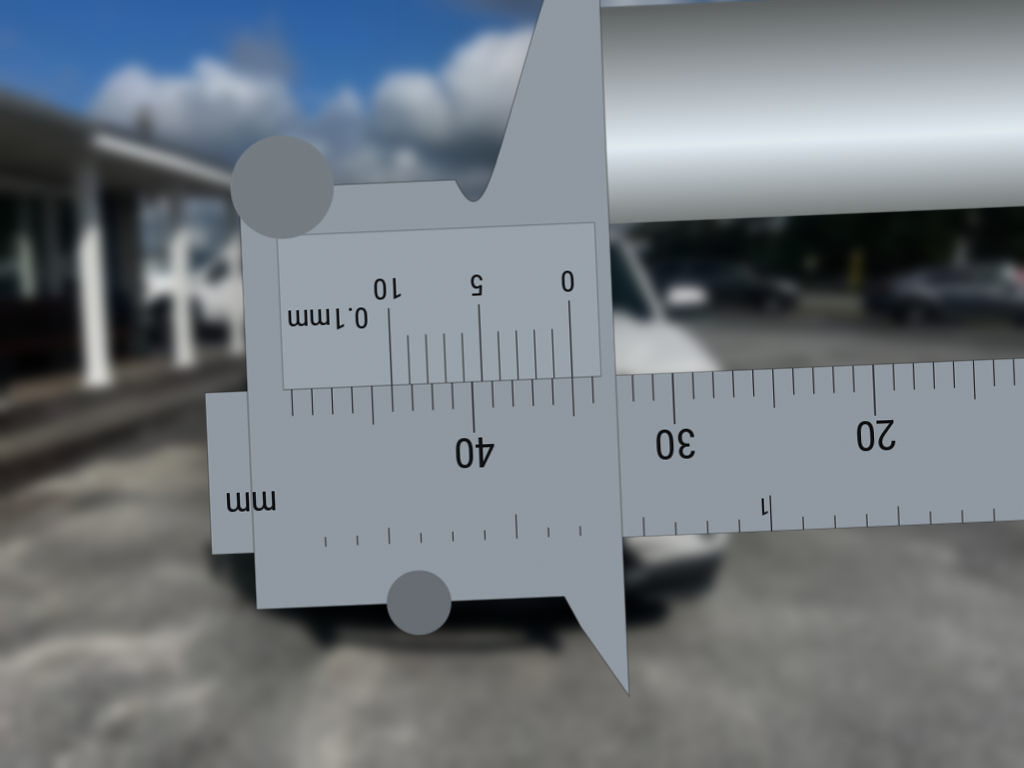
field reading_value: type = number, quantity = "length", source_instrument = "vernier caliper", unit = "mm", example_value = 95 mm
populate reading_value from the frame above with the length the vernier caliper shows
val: 35.0 mm
